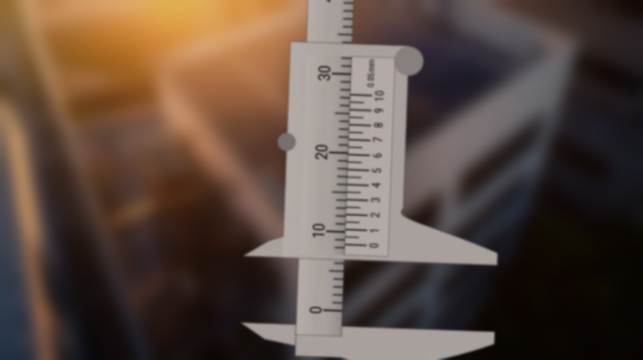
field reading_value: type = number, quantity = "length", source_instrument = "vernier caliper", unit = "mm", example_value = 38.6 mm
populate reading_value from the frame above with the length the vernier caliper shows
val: 8.4 mm
